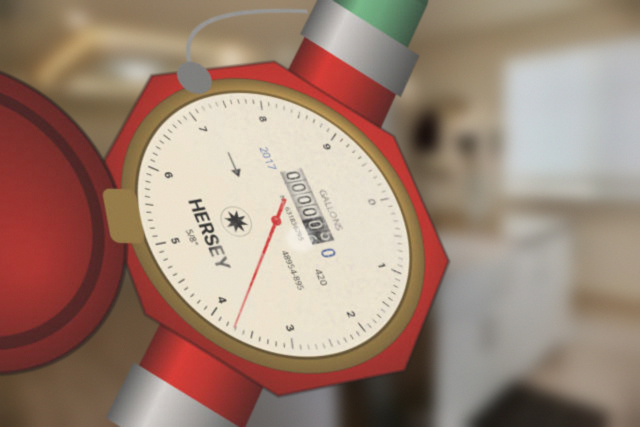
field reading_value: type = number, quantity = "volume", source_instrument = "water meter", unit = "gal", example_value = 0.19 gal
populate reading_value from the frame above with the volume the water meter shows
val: 53.7 gal
